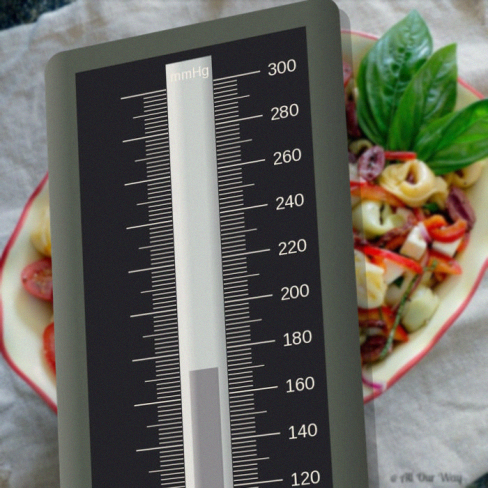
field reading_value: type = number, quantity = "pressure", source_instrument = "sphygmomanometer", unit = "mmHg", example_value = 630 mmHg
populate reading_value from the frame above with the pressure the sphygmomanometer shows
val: 172 mmHg
